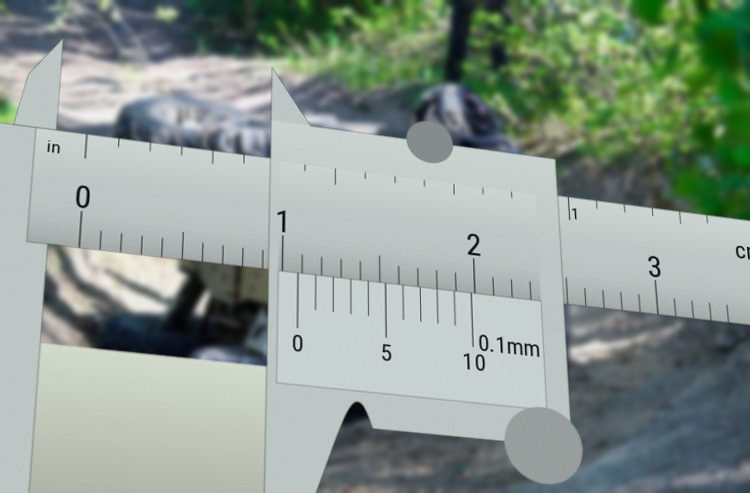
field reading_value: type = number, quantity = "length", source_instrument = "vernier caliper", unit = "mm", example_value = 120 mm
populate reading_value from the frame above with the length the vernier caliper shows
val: 10.8 mm
